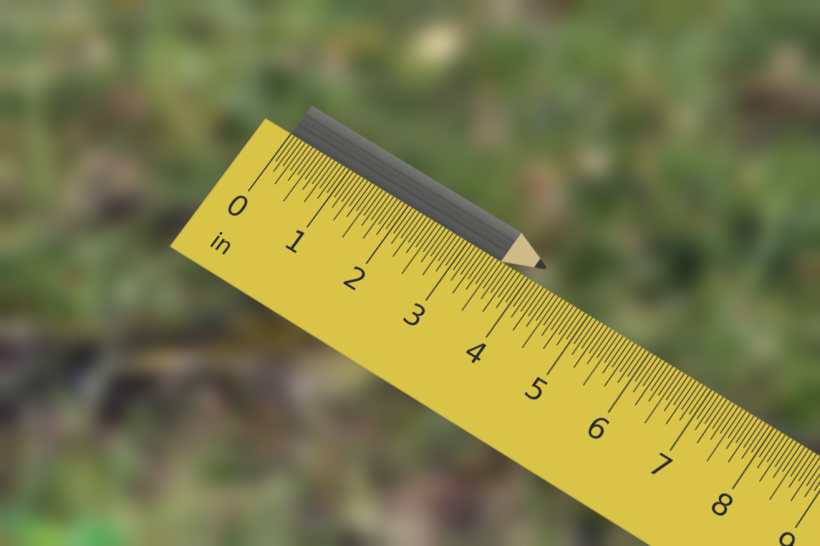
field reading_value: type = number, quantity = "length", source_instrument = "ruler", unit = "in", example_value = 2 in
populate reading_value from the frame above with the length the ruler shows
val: 4.125 in
